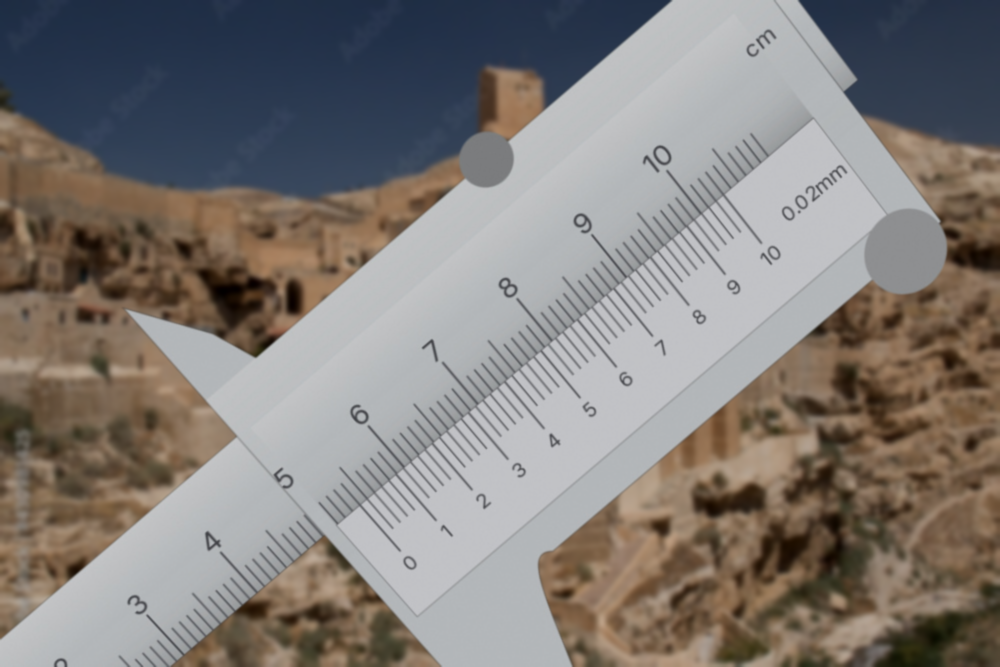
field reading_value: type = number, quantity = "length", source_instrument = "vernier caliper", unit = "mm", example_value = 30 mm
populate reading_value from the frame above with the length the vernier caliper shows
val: 54.0 mm
